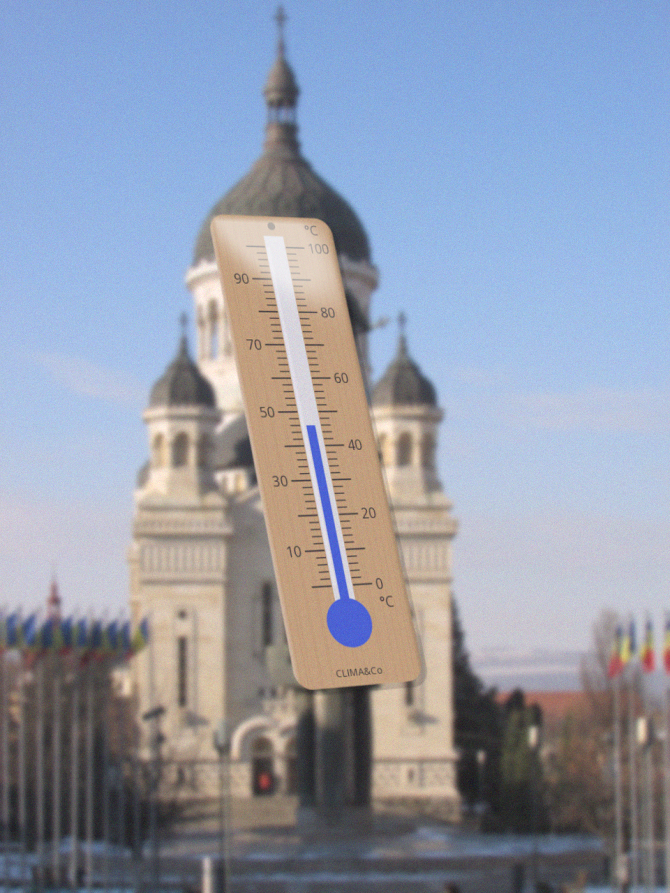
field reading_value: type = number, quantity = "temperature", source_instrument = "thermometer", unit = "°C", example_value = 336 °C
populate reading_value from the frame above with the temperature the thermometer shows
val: 46 °C
